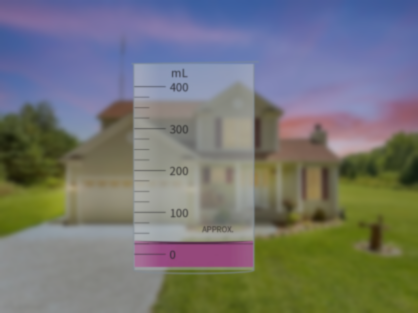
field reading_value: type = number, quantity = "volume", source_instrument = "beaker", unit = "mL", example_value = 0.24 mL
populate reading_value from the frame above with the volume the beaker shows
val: 25 mL
